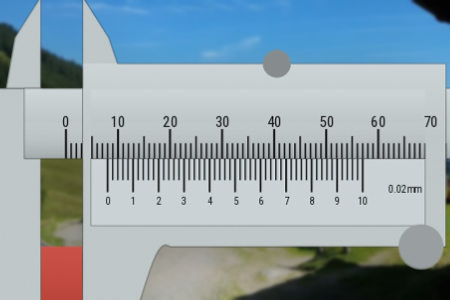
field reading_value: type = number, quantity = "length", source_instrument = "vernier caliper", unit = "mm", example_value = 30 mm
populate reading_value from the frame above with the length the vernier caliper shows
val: 8.0 mm
